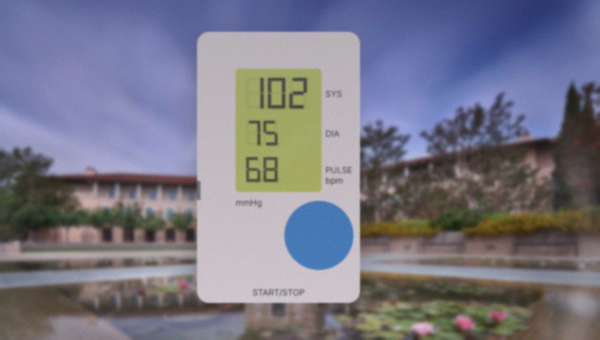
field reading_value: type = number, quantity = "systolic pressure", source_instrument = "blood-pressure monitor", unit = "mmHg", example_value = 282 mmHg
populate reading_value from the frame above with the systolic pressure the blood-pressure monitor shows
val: 102 mmHg
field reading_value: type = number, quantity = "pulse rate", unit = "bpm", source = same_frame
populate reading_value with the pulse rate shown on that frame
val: 68 bpm
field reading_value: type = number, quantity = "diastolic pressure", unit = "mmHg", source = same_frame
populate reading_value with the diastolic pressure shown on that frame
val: 75 mmHg
